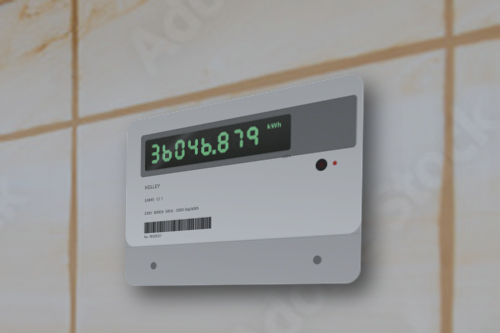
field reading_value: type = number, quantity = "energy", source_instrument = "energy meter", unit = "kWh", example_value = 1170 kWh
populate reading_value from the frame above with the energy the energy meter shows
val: 36046.879 kWh
